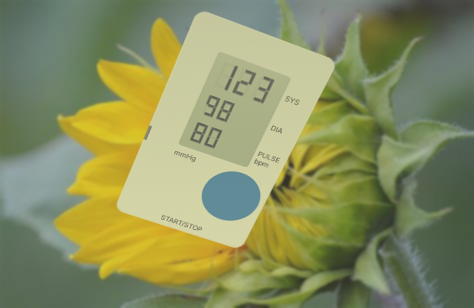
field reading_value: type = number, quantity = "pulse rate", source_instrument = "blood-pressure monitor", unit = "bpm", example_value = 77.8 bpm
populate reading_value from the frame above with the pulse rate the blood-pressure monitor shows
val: 80 bpm
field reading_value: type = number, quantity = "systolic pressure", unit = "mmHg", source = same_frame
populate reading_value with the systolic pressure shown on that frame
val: 123 mmHg
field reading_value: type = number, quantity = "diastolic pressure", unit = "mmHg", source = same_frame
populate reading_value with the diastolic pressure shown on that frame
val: 98 mmHg
